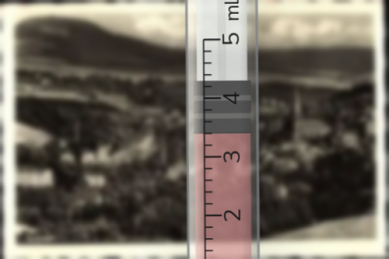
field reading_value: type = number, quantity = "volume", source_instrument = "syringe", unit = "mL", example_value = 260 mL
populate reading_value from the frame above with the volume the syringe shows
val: 3.4 mL
